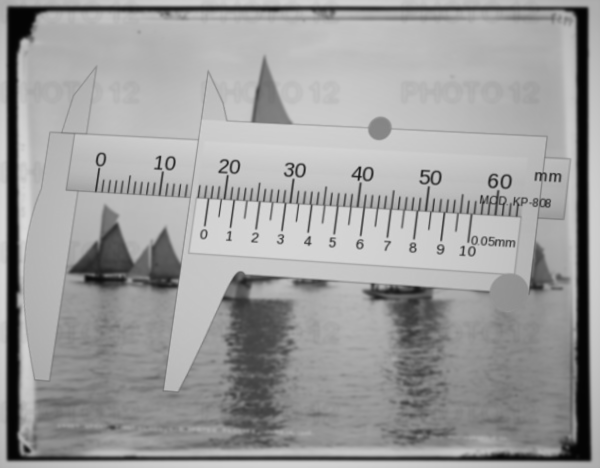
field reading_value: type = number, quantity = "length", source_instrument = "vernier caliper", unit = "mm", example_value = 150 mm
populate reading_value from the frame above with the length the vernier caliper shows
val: 17.6 mm
